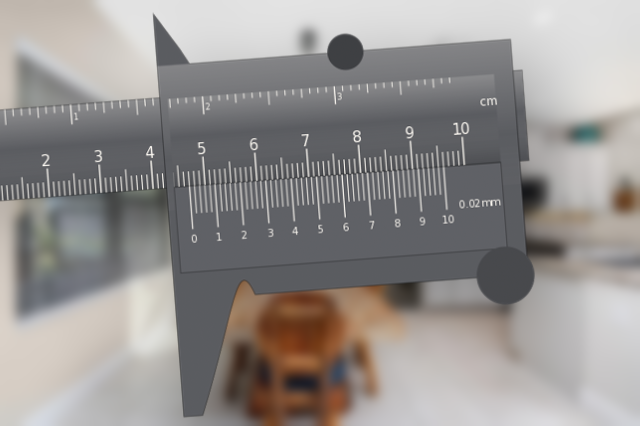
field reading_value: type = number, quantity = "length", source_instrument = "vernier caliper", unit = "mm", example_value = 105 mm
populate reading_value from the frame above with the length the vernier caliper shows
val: 47.0 mm
